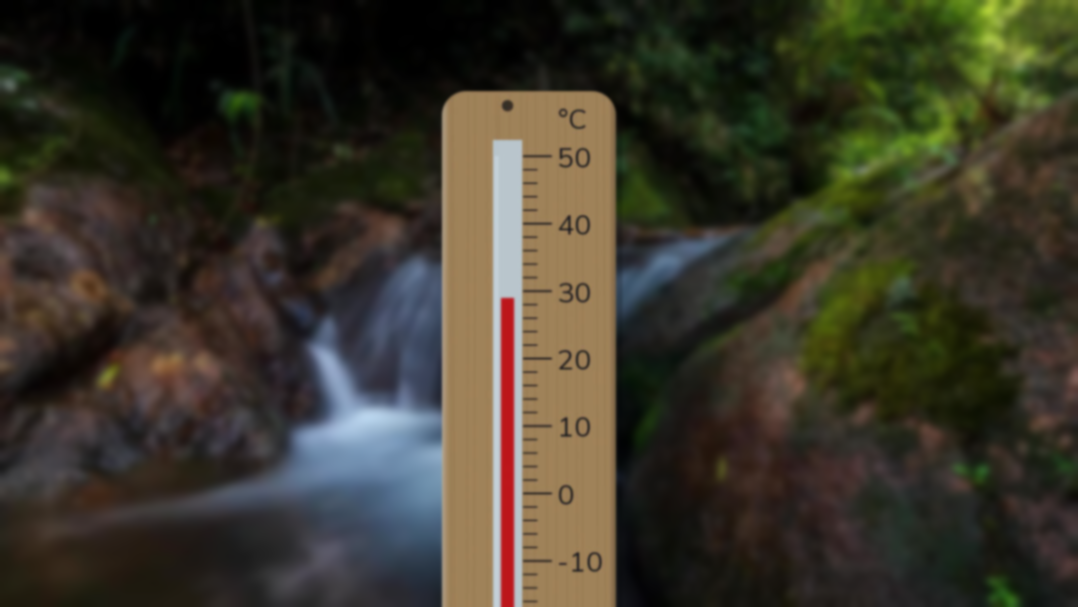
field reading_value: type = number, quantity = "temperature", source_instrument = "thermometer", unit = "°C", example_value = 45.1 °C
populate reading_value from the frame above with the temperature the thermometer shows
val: 29 °C
